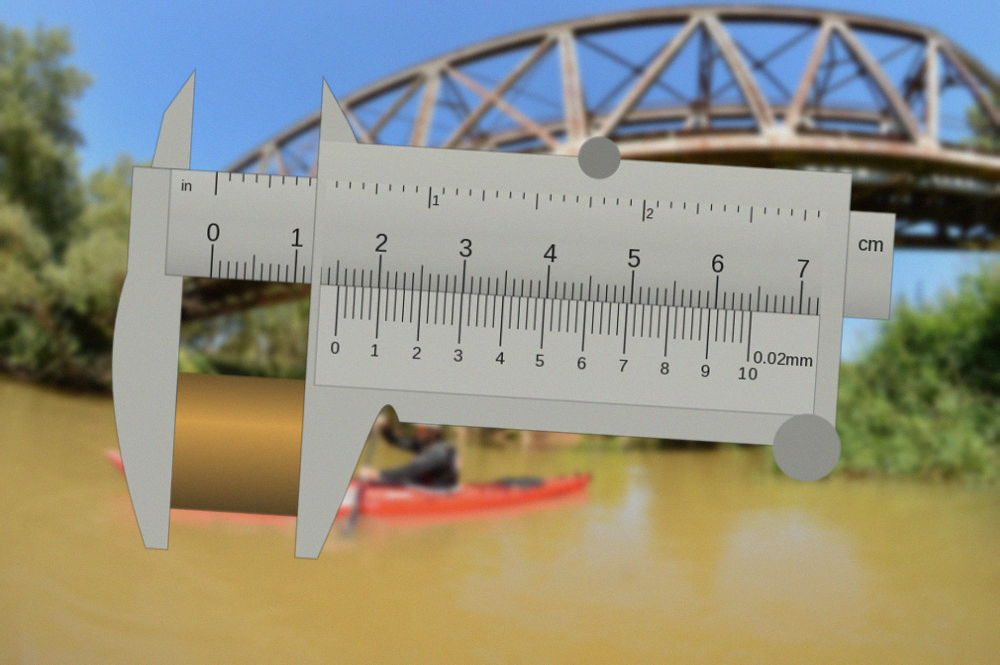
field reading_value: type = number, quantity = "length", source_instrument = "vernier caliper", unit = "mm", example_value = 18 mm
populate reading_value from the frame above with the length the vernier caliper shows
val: 15.2 mm
